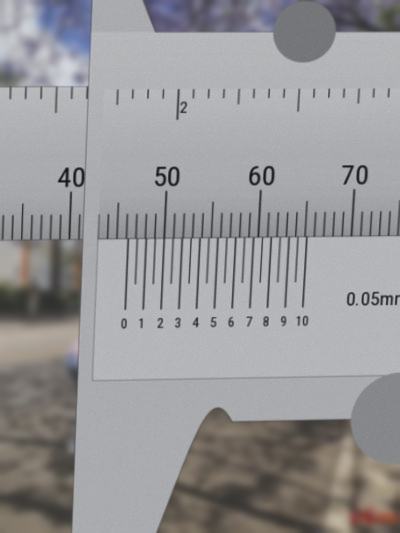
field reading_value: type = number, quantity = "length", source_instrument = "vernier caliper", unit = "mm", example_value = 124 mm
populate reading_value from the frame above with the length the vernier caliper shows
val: 46.2 mm
